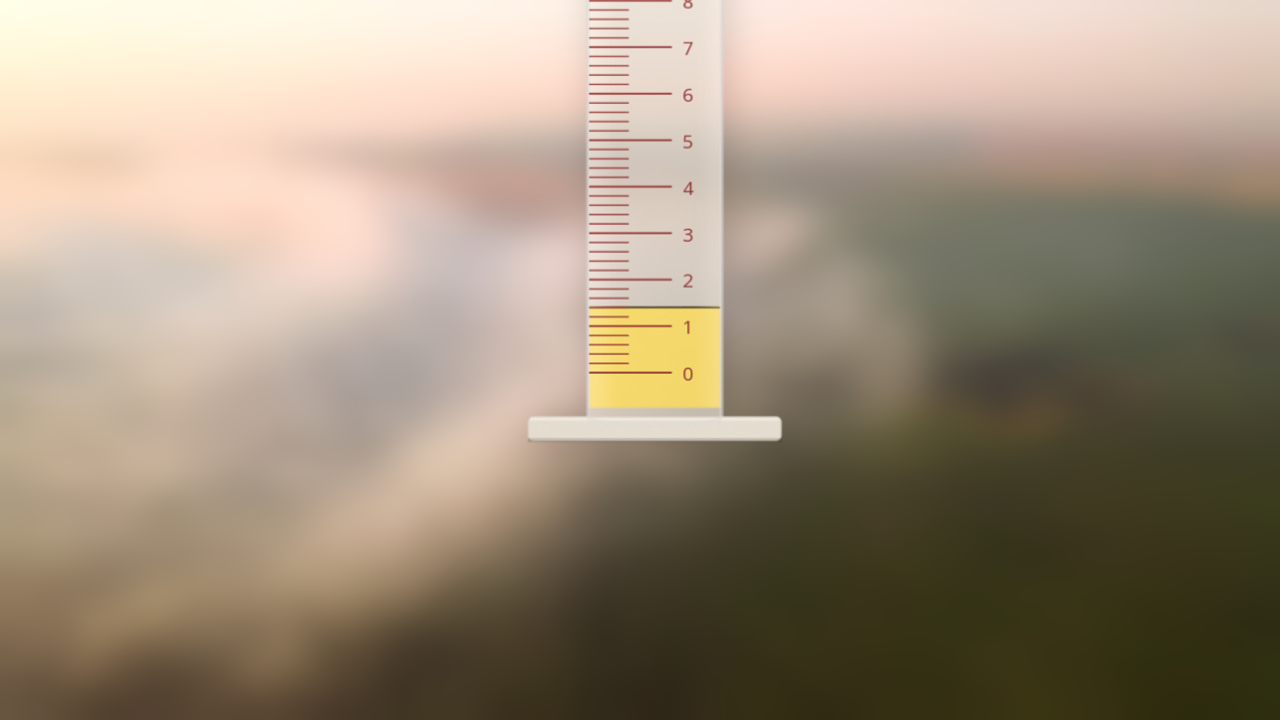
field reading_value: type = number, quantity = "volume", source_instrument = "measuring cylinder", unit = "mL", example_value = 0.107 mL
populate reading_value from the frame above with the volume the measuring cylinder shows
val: 1.4 mL
